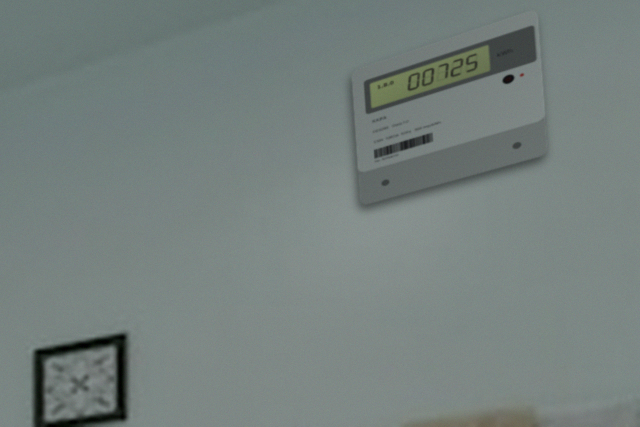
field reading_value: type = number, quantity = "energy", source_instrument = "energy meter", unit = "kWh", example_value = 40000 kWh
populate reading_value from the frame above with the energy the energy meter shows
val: 725 kWh
